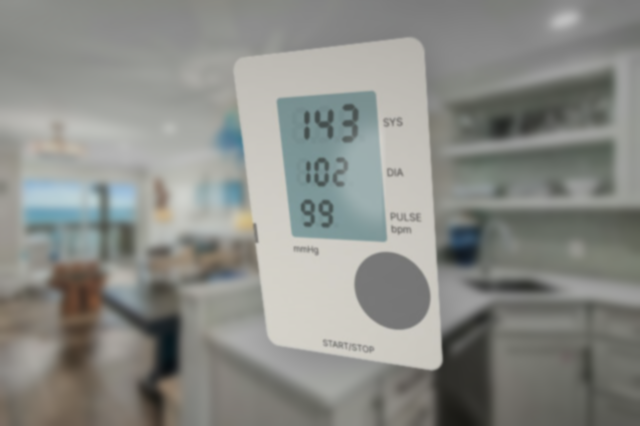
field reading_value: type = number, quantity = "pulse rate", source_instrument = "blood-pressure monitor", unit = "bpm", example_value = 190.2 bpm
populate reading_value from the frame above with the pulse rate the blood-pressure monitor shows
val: 99 bpm
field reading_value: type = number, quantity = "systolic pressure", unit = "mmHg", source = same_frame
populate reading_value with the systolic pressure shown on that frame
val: 143 mmHg
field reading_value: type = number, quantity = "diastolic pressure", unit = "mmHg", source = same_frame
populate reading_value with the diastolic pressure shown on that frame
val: 102 mmHg
